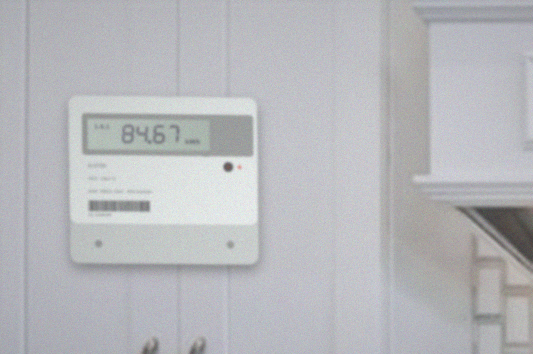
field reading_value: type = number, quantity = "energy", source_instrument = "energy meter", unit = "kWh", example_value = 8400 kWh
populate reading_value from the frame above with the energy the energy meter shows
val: 84.67 kWh
